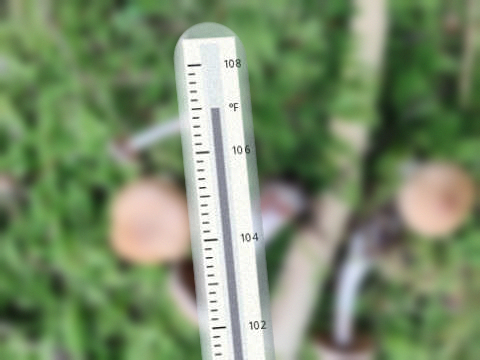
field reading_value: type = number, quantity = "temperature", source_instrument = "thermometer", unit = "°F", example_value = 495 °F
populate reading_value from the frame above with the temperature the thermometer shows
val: 107 °F
